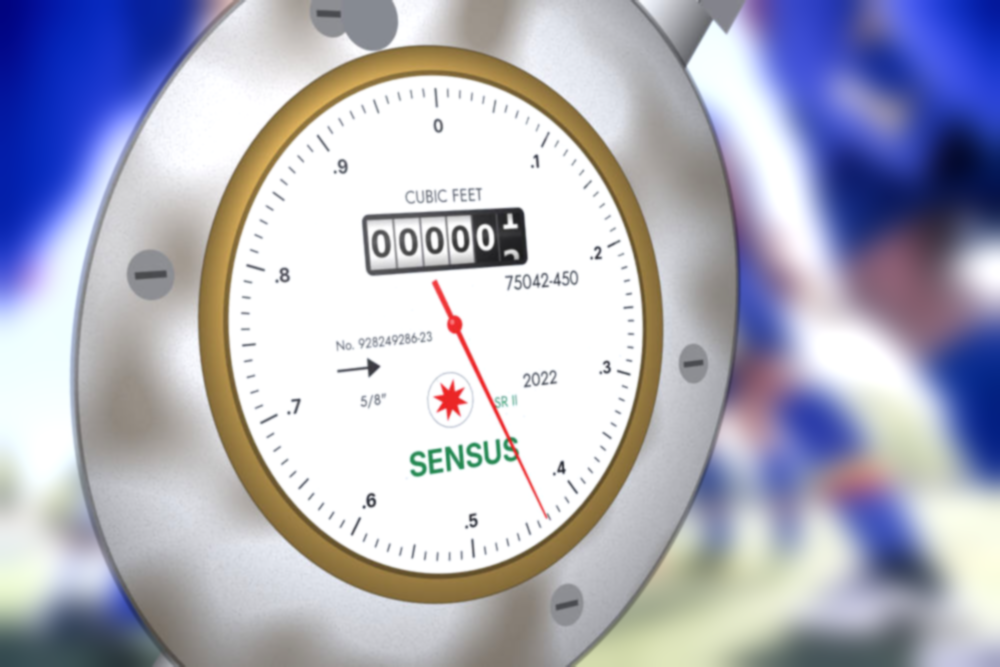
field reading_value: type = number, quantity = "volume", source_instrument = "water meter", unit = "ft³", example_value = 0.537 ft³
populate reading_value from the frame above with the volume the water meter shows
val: 1.43 ft³
